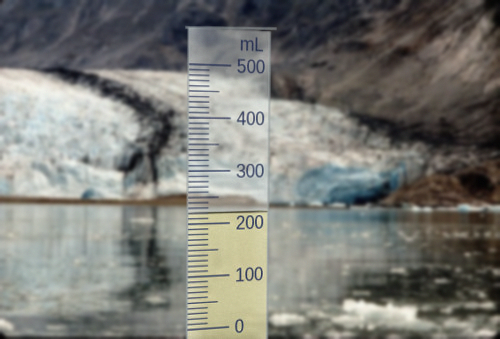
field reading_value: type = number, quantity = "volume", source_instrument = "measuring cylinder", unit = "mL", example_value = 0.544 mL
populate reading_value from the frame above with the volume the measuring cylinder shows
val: 220 mL
